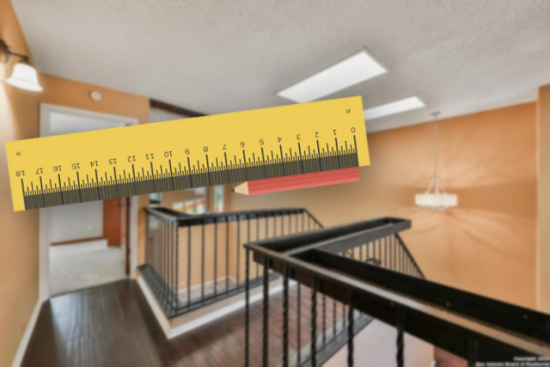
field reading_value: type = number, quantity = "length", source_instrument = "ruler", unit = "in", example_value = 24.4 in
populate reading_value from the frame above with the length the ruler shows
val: 7 in
